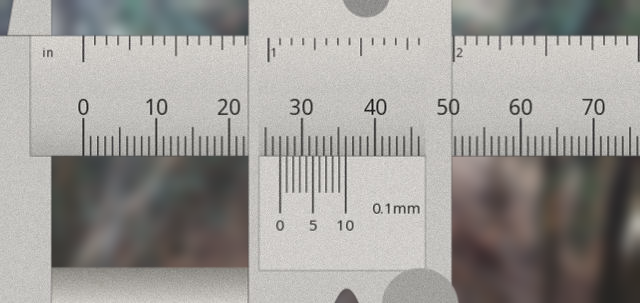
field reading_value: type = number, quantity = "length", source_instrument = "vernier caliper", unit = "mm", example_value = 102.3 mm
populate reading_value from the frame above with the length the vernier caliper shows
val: 27.0 mm
